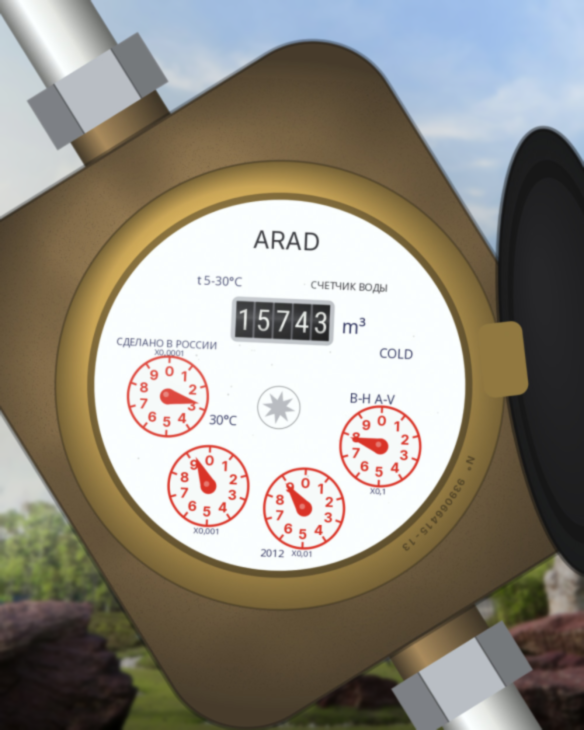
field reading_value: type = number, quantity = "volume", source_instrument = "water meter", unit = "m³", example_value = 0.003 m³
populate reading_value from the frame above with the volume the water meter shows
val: 15743.7892 m³
